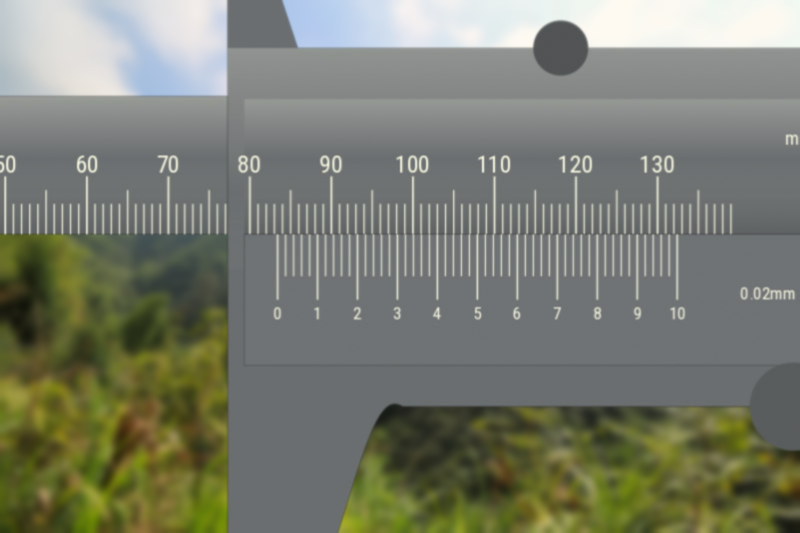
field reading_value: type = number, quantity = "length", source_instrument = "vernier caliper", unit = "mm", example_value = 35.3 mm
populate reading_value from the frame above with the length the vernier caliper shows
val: 83.4 mm
